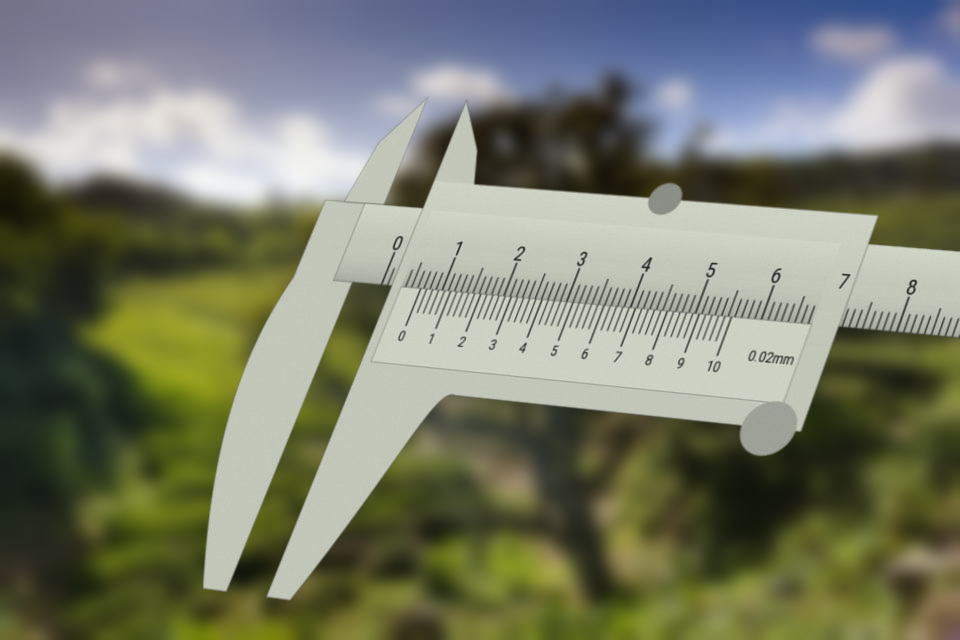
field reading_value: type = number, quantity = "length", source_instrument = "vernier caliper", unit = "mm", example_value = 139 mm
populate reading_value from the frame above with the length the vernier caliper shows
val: 6.5 mm
